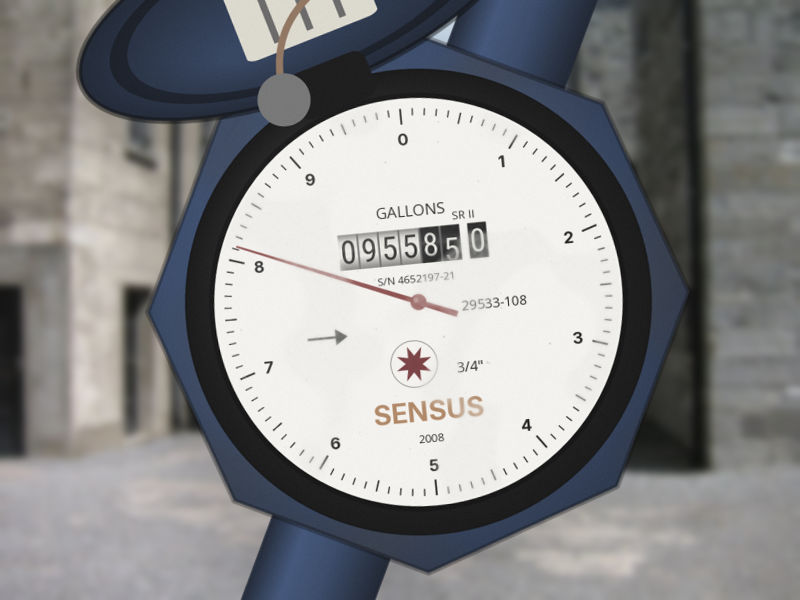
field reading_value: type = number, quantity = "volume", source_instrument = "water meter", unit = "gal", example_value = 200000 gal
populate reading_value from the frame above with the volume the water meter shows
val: 955848.1 gal
